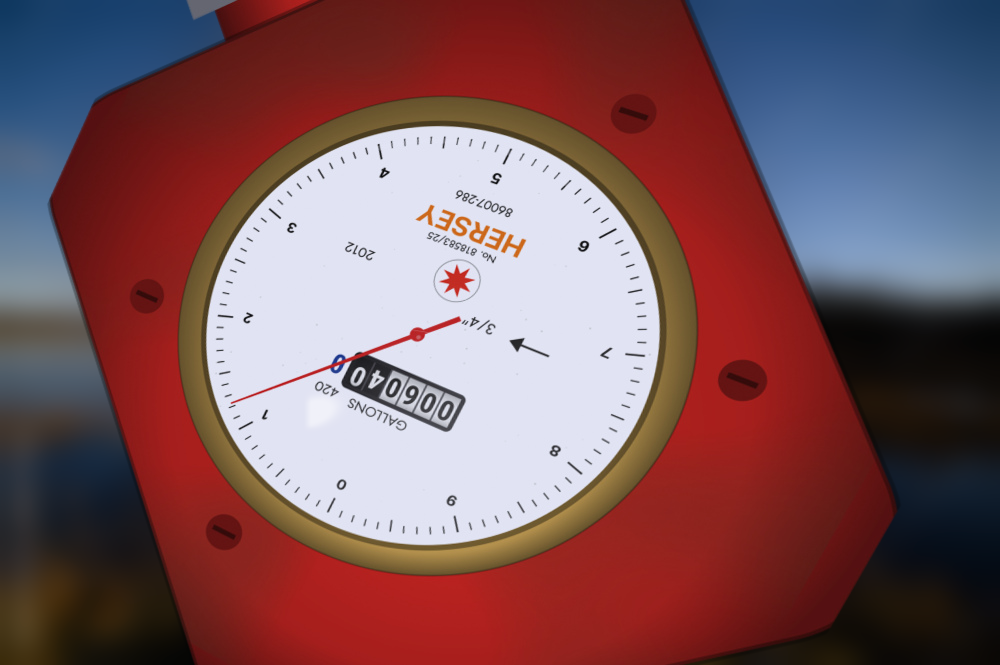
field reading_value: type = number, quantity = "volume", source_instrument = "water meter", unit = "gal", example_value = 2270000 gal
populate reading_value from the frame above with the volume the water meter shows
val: 60401.2 gal
